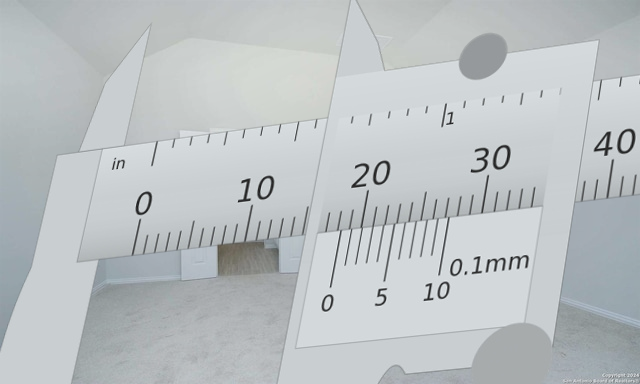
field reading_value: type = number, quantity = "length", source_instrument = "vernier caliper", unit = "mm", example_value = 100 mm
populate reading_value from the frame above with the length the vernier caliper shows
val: 18.3 mm
